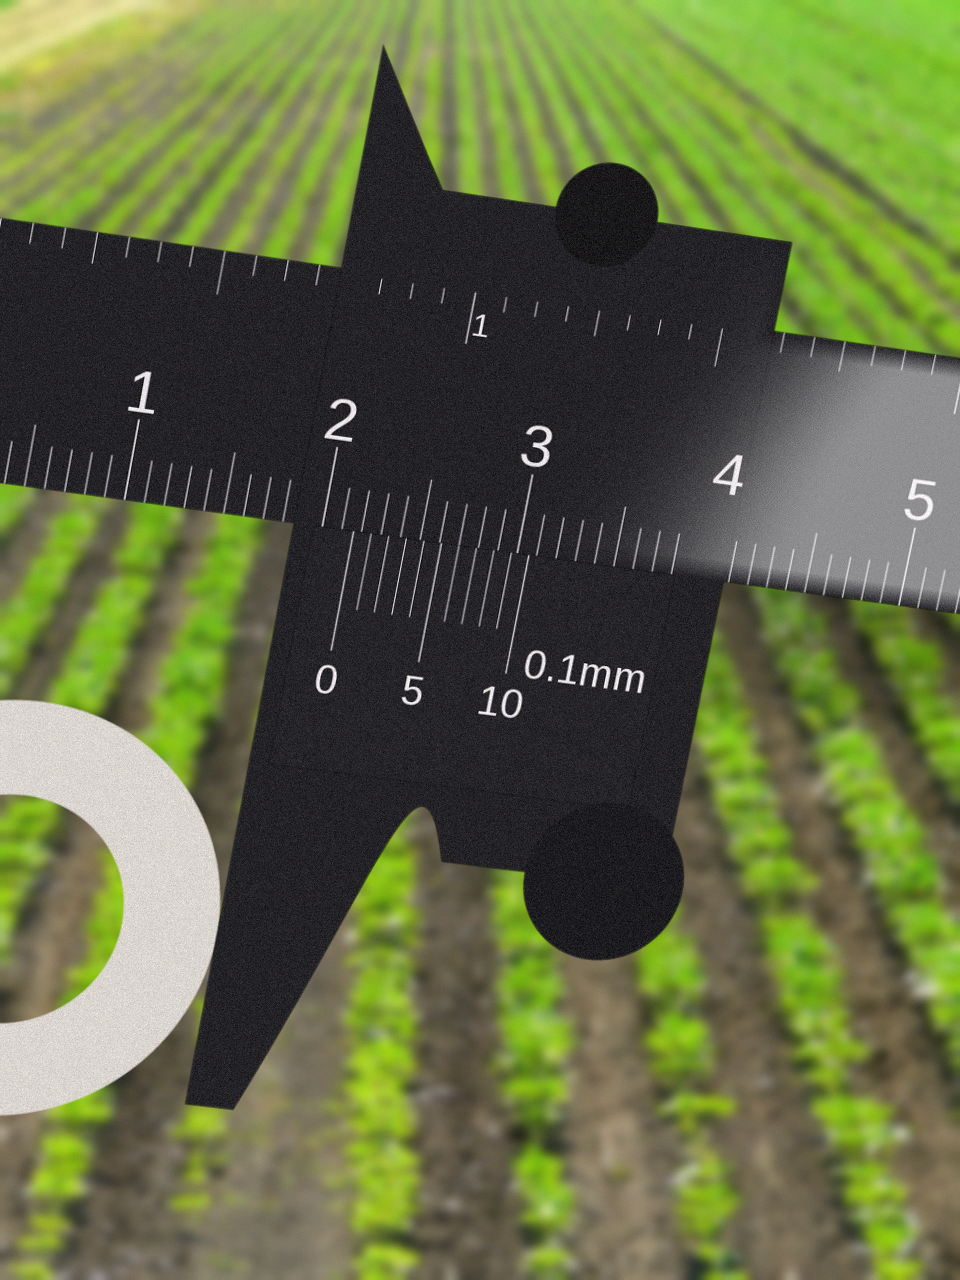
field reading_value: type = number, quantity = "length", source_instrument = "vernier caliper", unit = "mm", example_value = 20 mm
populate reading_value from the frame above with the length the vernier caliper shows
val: 21.6 mm
